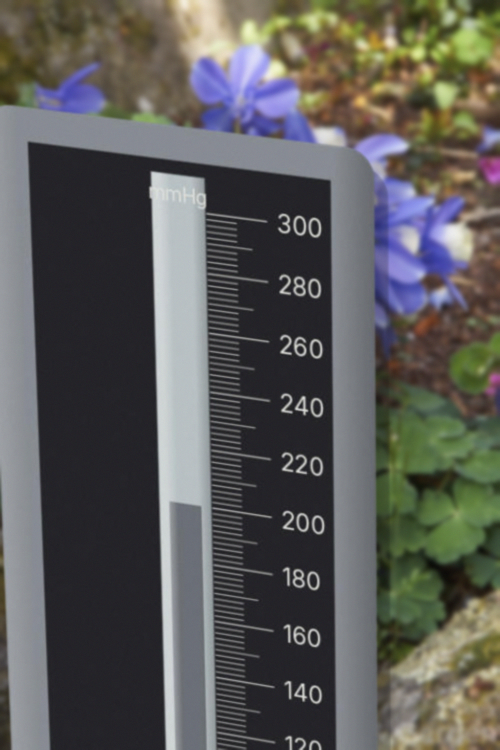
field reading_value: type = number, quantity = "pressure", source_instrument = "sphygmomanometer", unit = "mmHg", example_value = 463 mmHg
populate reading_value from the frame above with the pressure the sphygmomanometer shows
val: 200 mmHg
